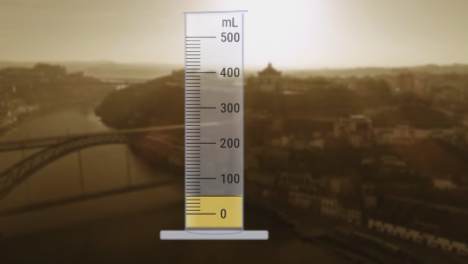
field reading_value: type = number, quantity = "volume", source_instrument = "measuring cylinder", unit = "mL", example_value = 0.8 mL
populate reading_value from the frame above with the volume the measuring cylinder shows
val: 50 mL
